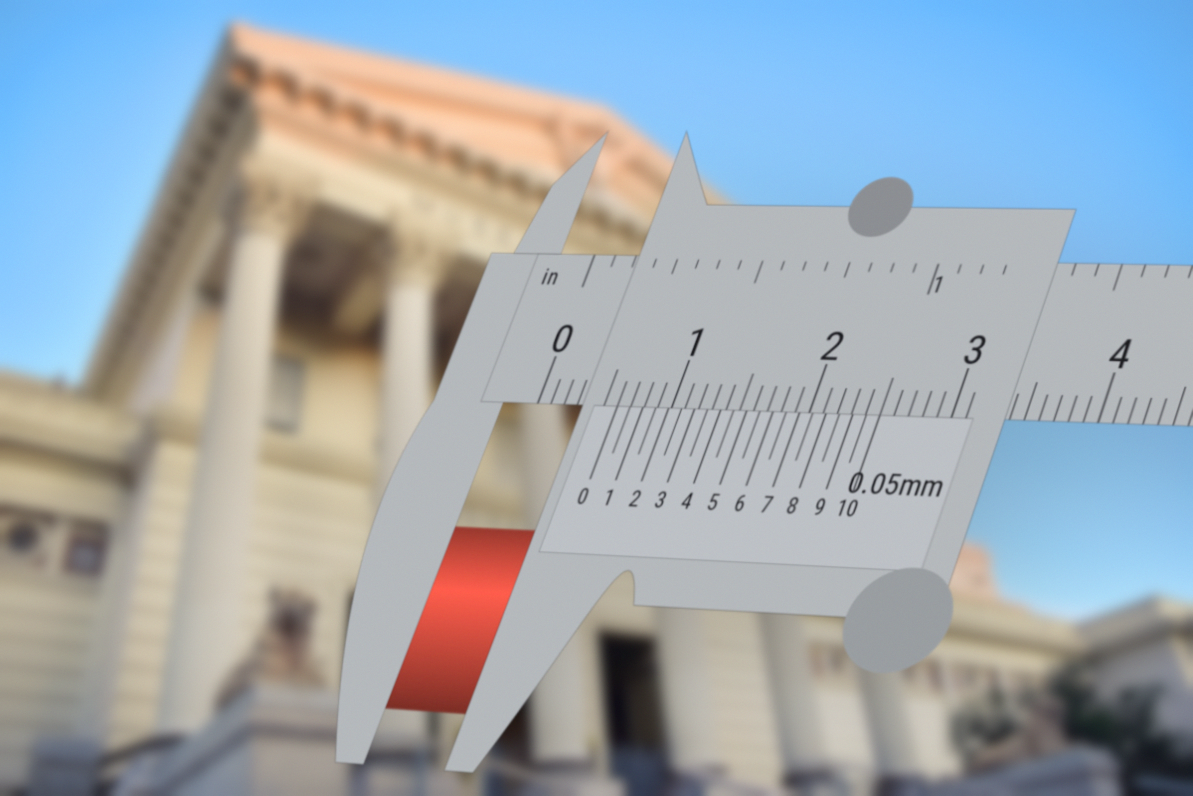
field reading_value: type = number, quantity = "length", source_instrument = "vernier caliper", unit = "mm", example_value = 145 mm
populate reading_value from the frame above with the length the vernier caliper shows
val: 6.0 mm
